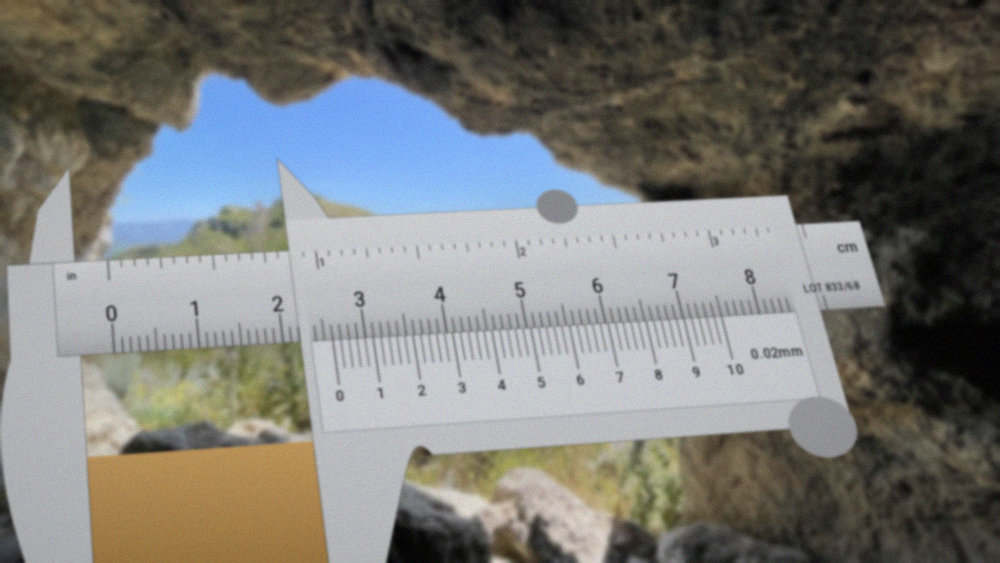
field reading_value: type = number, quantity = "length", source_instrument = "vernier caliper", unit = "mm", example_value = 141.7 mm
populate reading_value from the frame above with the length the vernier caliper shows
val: 26.0 mm
